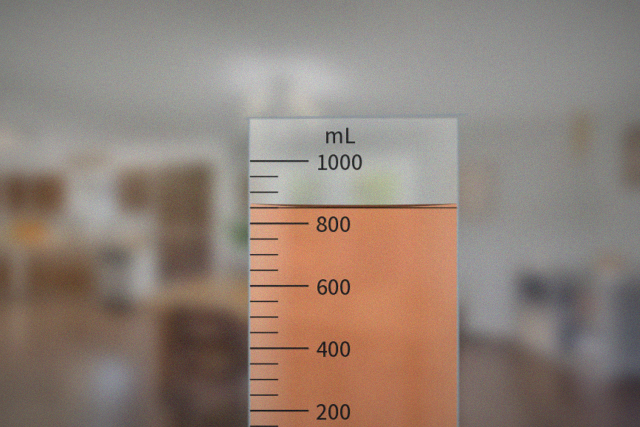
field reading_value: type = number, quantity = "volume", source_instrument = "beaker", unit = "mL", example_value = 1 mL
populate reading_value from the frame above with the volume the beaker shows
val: 850 mL
